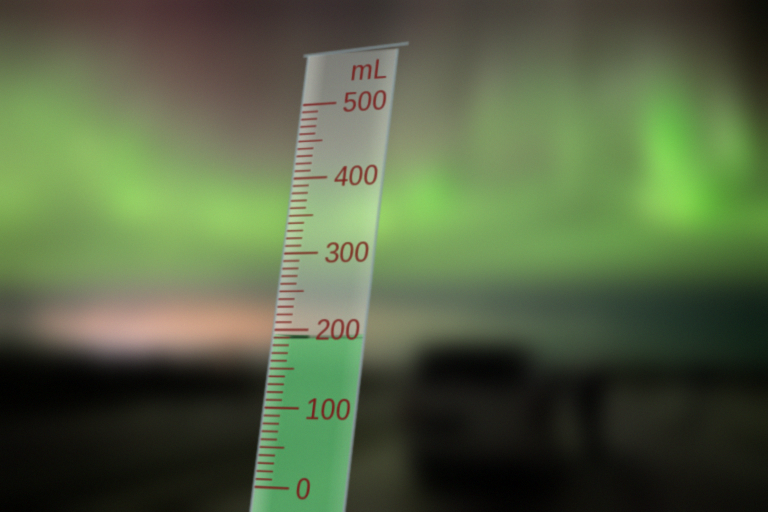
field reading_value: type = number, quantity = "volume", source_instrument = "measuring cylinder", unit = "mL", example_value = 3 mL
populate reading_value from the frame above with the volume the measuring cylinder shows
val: 190 mL
